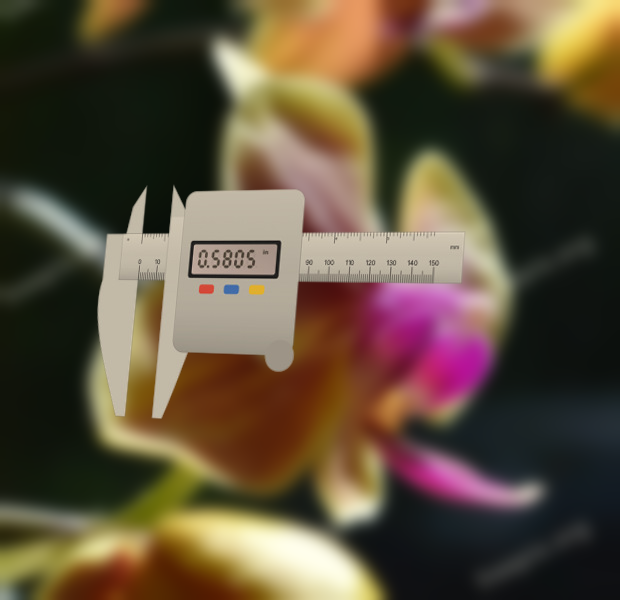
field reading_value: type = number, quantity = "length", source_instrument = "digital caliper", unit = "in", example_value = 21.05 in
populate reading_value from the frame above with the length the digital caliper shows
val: 0.5805 in
